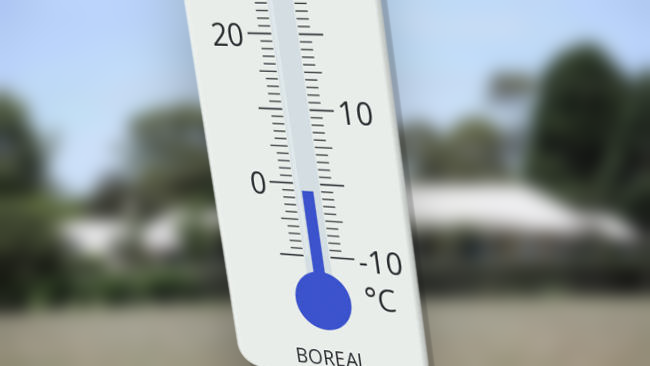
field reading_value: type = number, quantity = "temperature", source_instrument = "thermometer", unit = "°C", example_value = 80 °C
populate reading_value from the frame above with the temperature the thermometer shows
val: -1 °C
